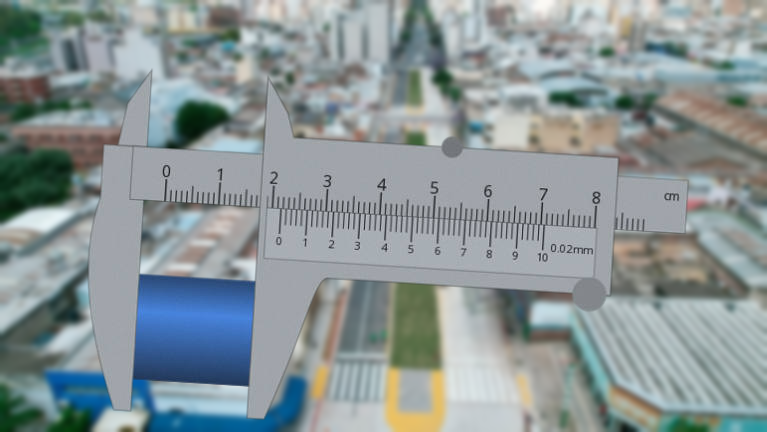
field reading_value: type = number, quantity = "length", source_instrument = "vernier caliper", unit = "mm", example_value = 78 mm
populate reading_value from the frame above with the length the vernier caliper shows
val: 21.6 mm
